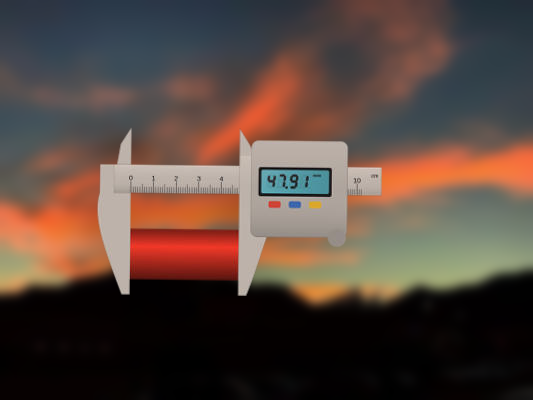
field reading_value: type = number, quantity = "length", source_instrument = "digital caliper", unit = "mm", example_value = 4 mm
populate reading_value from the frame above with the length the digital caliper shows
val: 47.91 mm
